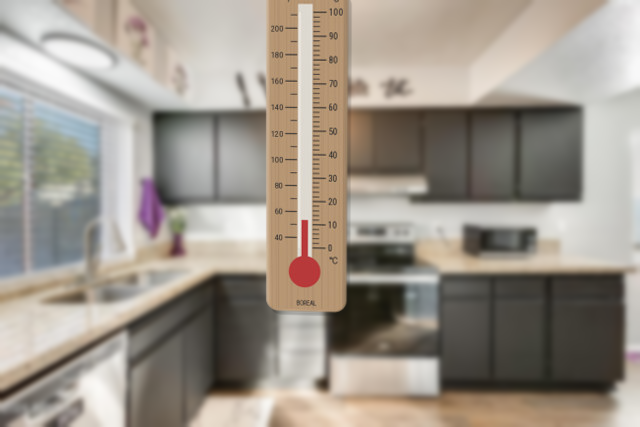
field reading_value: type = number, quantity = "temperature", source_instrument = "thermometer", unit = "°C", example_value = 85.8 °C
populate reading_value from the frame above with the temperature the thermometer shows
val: 12 °C
